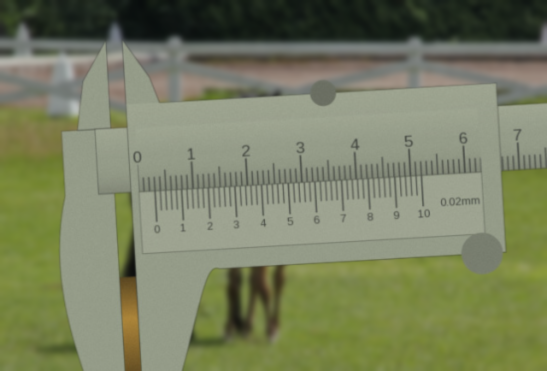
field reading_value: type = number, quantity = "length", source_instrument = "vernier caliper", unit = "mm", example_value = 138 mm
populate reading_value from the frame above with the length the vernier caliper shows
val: 3.0 mm
